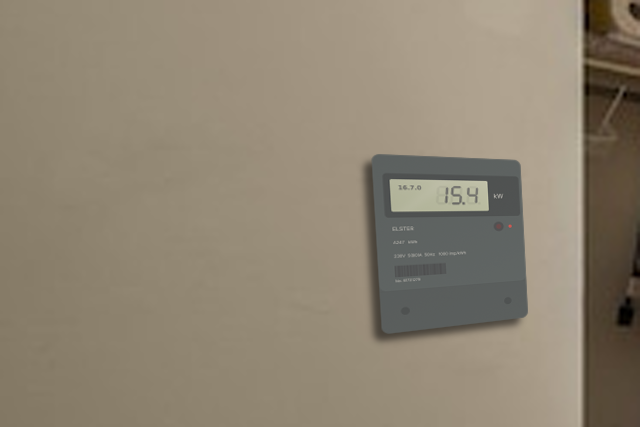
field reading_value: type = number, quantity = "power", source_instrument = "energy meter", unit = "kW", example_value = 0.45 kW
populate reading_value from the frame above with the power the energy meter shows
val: 15.4 kW
